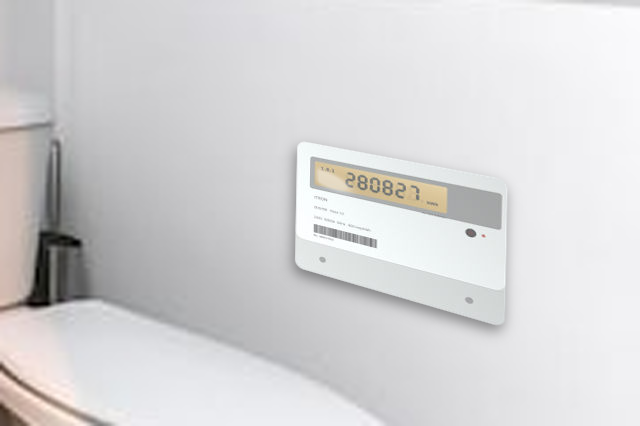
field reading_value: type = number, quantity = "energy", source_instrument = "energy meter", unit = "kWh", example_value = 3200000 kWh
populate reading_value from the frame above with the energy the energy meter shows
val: 280827 kWh
